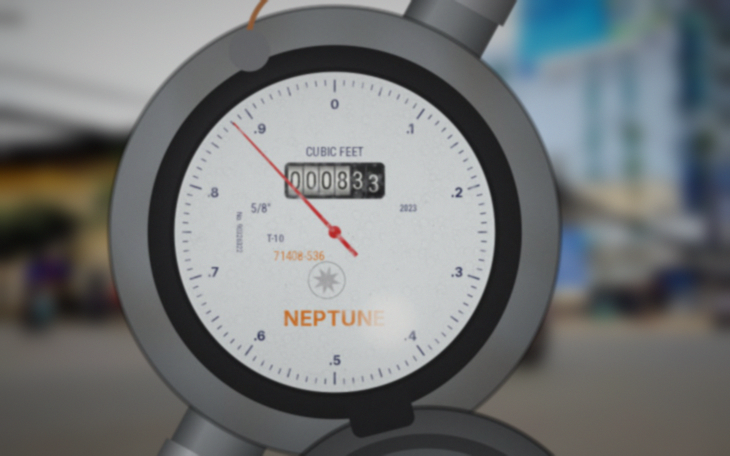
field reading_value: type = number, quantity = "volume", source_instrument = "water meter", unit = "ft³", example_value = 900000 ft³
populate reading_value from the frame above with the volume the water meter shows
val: 832.88 ft³
